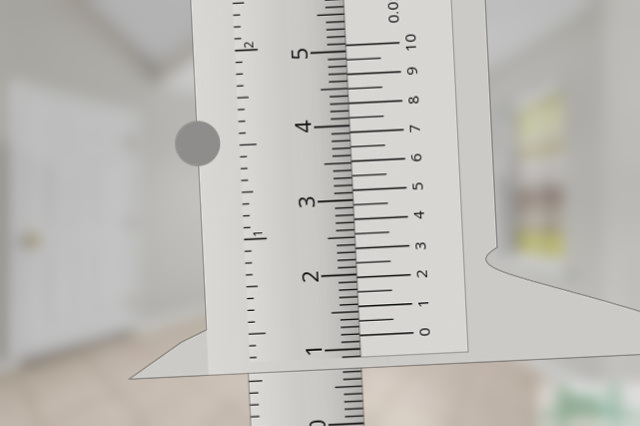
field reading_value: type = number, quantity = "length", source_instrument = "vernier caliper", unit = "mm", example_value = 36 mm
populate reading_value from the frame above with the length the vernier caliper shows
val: 11.8 mm
